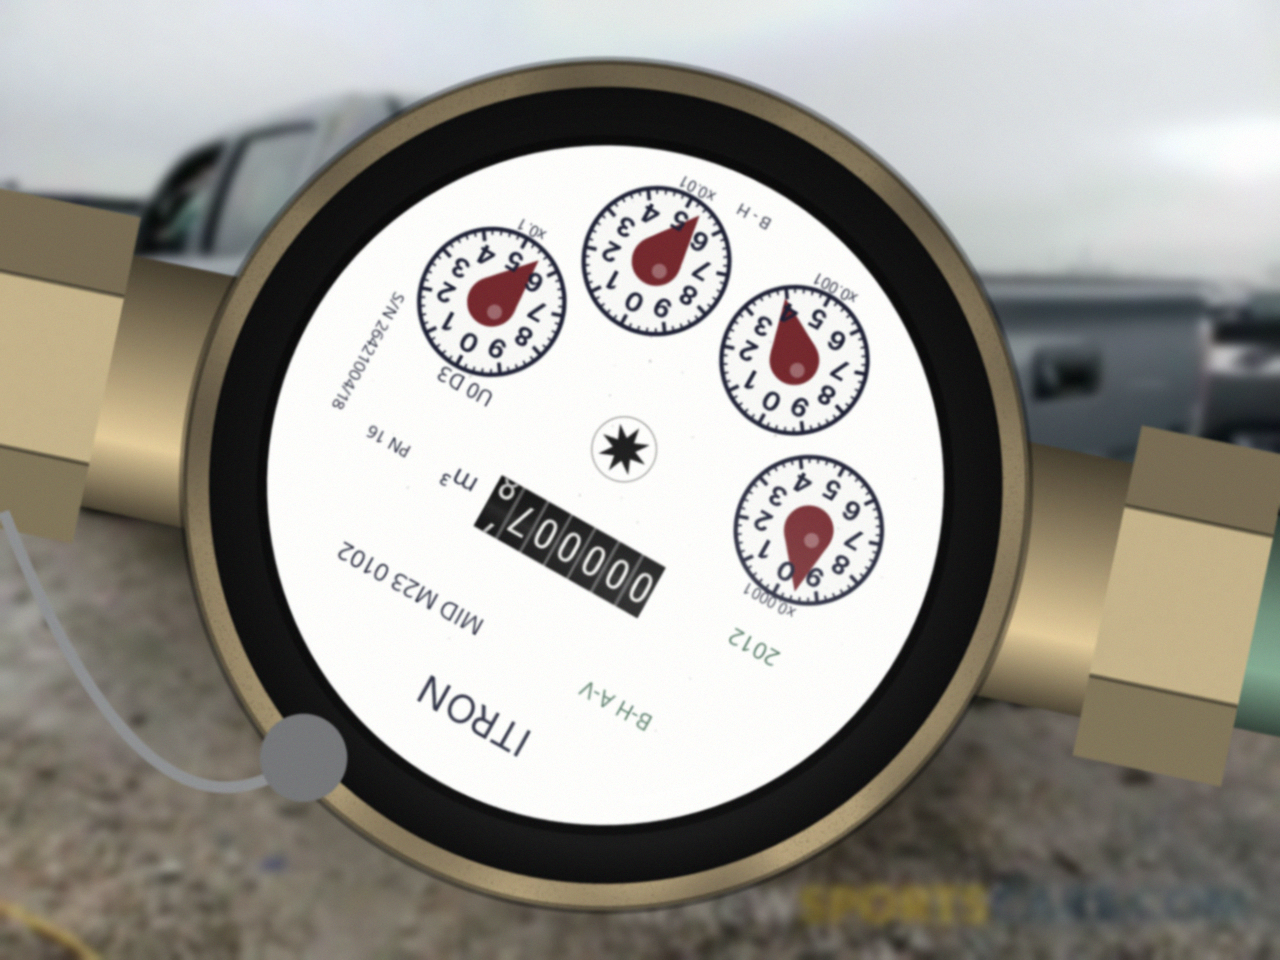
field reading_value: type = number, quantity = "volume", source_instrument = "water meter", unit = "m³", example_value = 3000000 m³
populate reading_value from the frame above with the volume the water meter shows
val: 77.5539 m³
